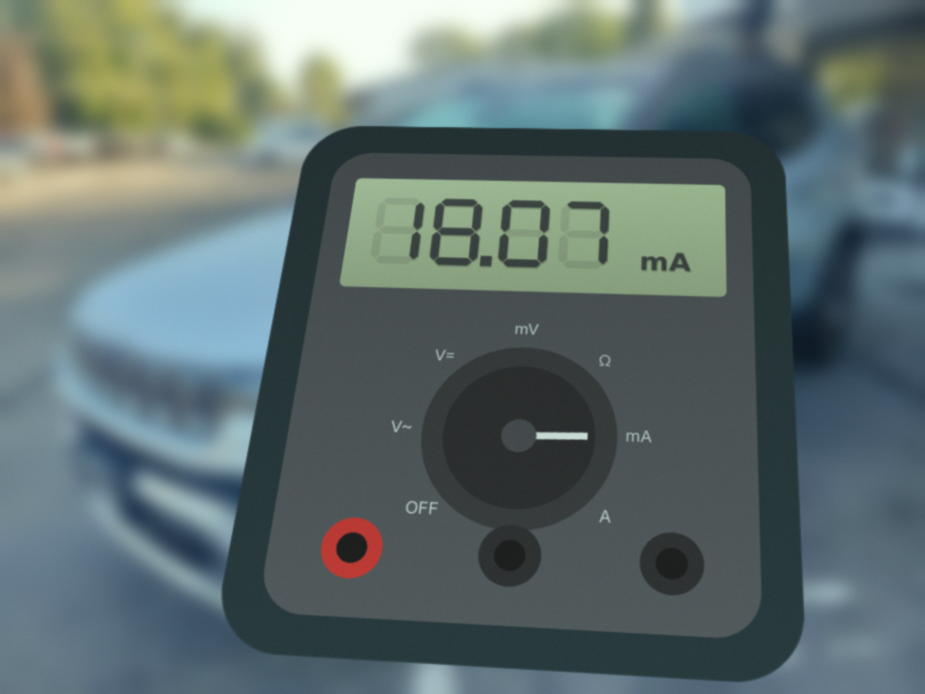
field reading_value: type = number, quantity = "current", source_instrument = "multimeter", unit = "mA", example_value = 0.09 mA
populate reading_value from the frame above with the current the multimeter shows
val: 18.07 mA
